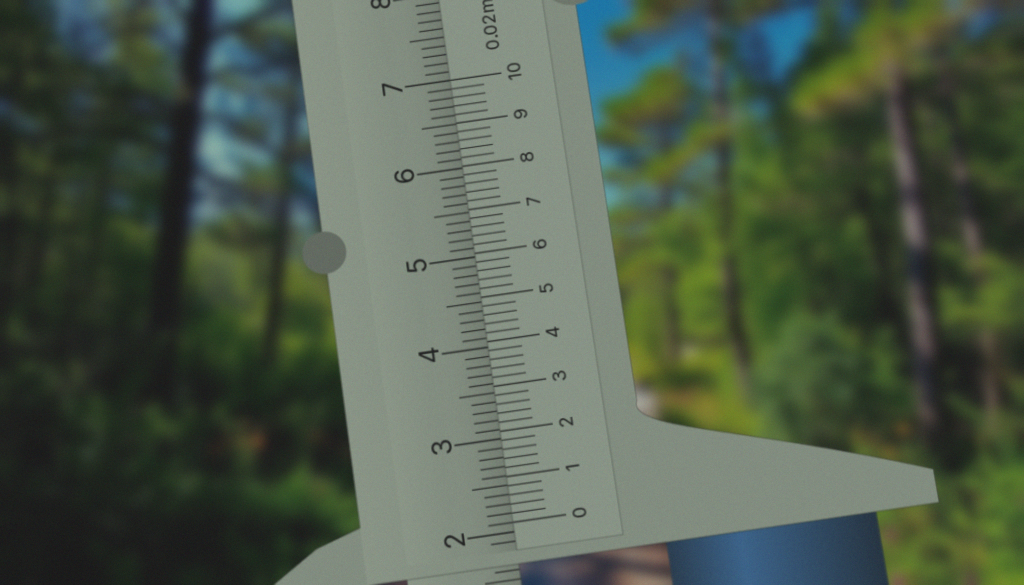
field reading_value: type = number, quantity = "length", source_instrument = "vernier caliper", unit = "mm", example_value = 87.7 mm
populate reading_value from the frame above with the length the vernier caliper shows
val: 21.0 mm
